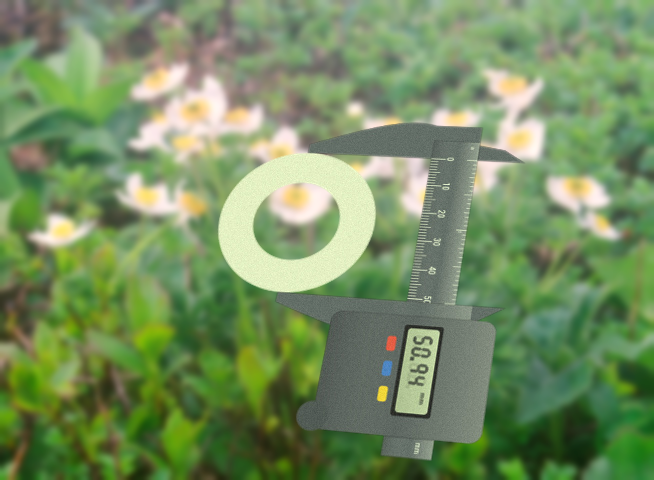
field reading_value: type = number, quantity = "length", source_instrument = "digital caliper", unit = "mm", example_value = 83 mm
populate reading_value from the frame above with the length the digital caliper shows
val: 50.94 mm
